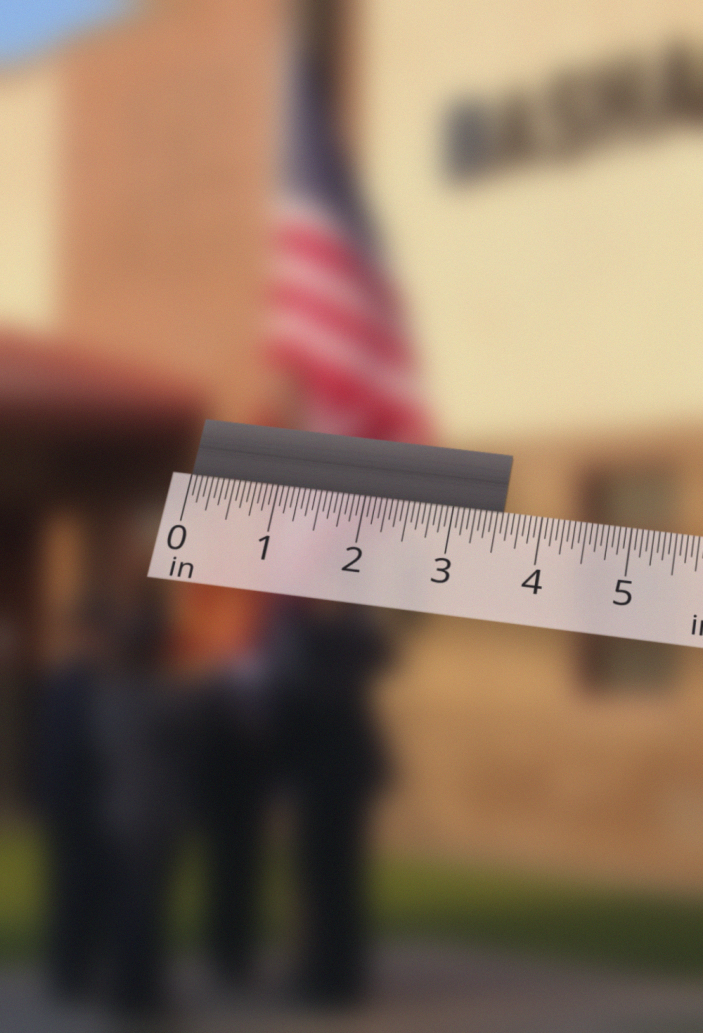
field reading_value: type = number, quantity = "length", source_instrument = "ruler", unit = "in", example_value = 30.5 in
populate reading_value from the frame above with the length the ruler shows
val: 3.5625 in
